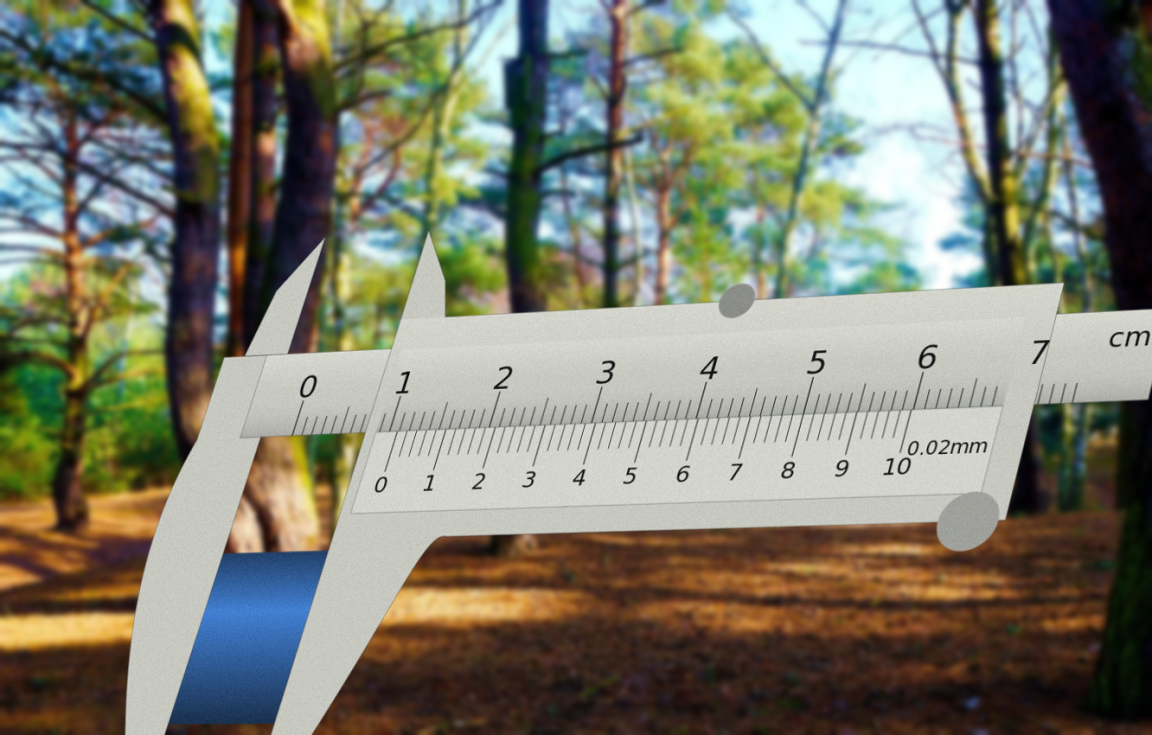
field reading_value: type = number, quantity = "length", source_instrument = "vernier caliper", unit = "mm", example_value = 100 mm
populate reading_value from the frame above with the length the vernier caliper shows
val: 10.8 mm
